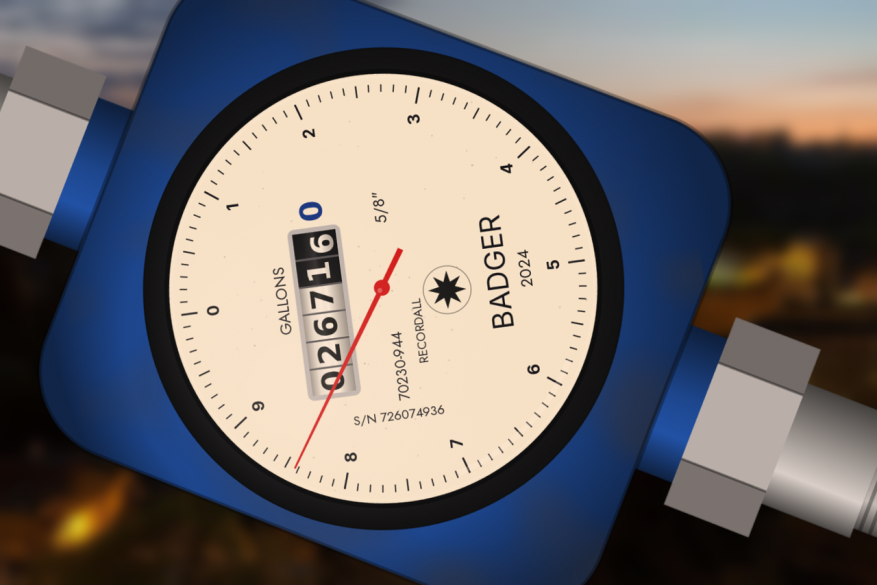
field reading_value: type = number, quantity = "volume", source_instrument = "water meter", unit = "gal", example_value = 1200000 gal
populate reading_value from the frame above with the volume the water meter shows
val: 267158.4 gal
